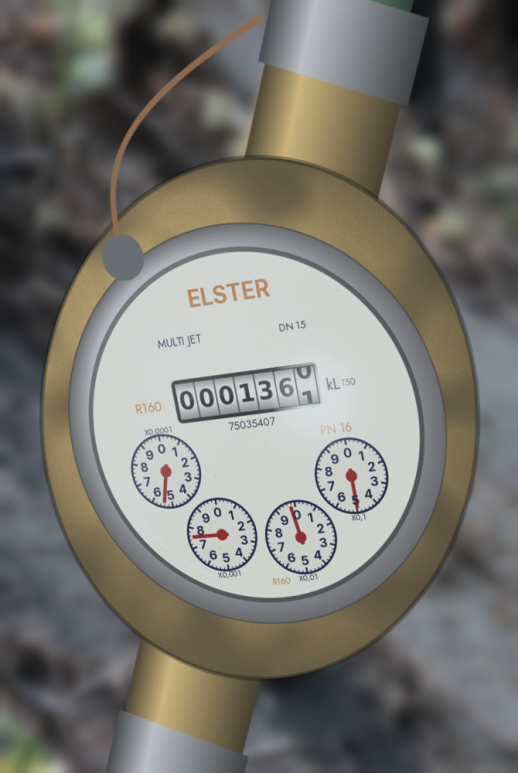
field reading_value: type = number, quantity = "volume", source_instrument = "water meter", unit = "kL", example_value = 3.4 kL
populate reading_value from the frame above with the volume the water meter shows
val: 1360.4975 kL
